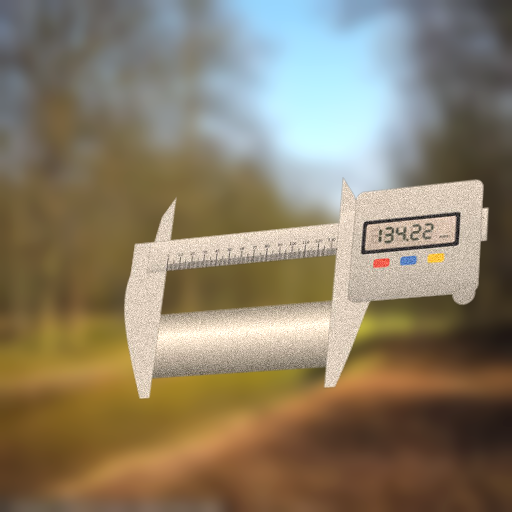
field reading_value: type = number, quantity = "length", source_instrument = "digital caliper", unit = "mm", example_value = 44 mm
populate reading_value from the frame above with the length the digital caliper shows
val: 134.22 mm
